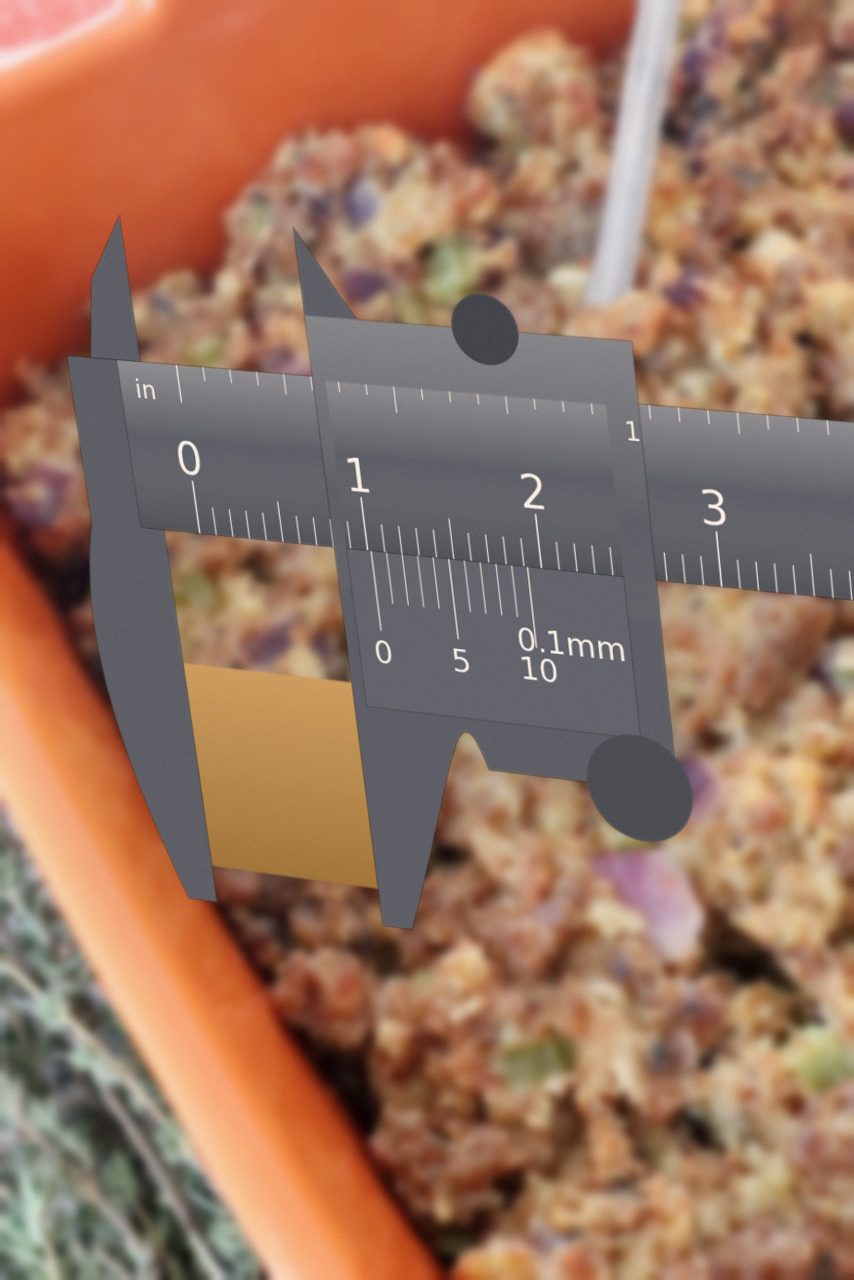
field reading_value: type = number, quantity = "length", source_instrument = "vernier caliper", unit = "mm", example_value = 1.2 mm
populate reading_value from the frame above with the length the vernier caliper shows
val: 10.2 mm
